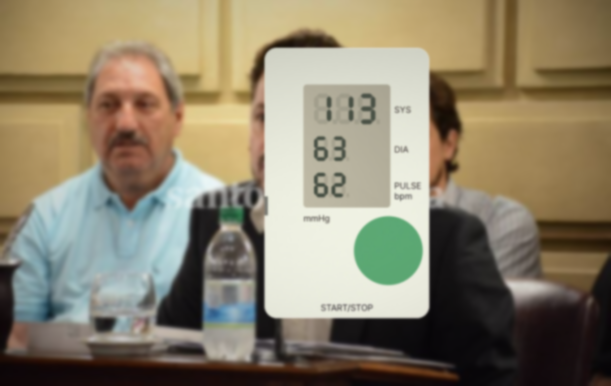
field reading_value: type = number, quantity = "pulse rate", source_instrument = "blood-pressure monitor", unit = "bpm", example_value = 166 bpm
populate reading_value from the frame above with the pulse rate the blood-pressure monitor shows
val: 62 bpm
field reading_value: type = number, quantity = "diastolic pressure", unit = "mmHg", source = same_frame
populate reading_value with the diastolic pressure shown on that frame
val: 63 mmHg
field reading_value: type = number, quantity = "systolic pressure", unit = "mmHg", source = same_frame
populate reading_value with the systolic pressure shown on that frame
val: 113 mmHg
